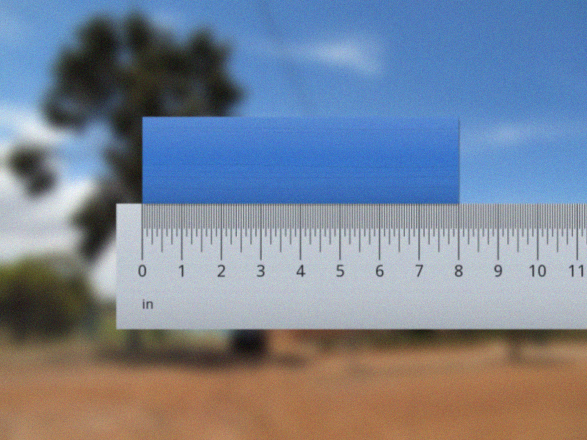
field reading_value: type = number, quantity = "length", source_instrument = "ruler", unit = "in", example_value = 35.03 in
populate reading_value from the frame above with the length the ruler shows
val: 8 in
